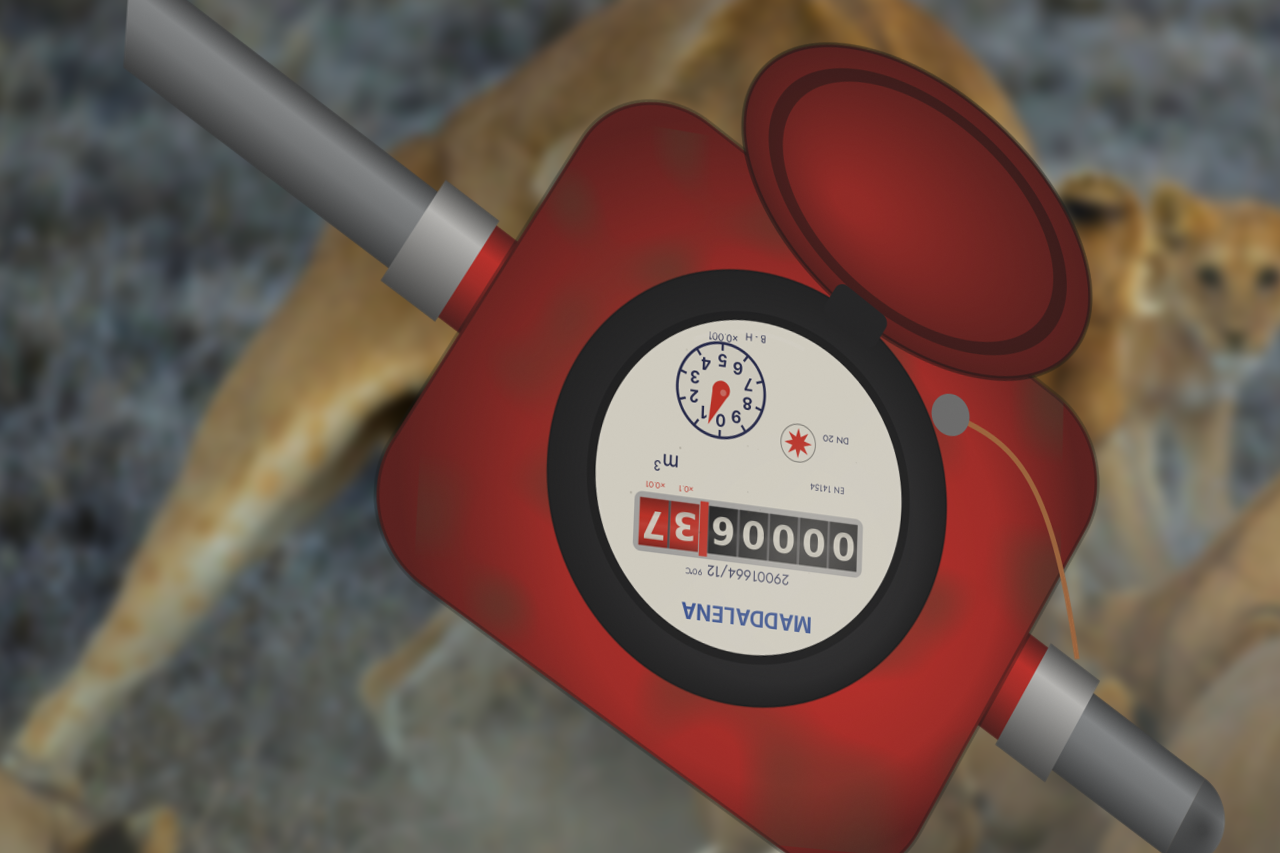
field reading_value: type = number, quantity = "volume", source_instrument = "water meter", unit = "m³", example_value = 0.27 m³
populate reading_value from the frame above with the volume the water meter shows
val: 6.370 m³
